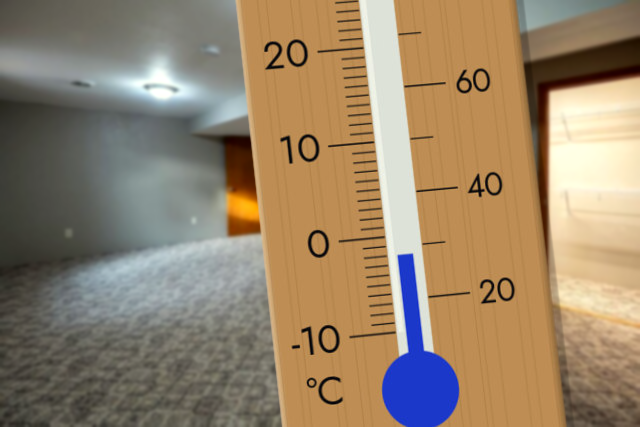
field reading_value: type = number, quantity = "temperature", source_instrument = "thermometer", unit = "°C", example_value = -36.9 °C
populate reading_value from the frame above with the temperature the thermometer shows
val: -2 °C
